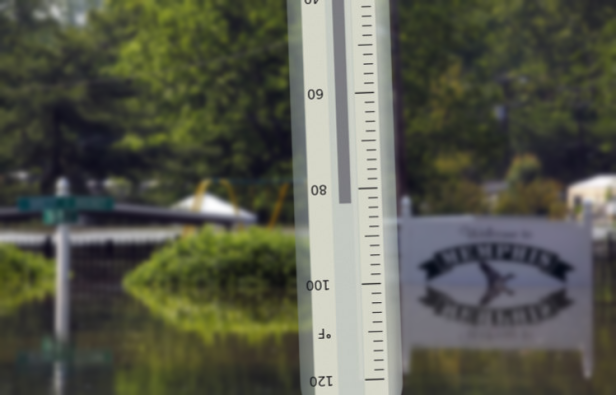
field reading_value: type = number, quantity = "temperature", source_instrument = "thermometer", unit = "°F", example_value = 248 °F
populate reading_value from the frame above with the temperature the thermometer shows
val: 83 °F
